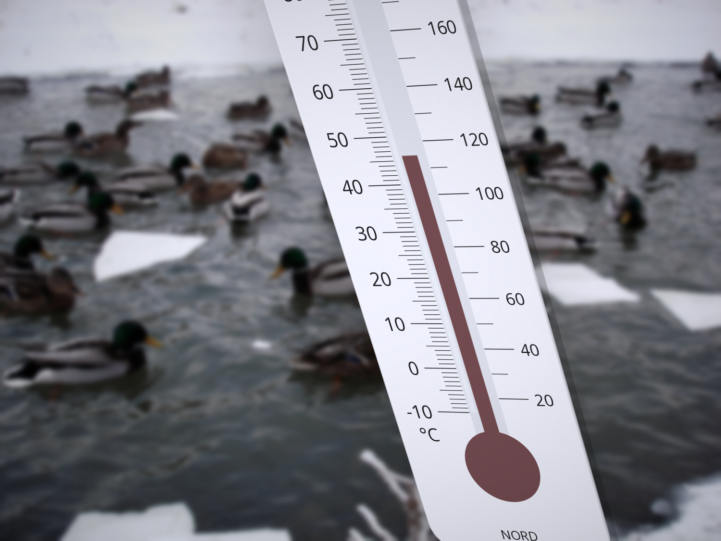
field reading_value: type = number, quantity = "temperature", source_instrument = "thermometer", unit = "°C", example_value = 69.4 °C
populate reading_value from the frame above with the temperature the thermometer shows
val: 46 °C
